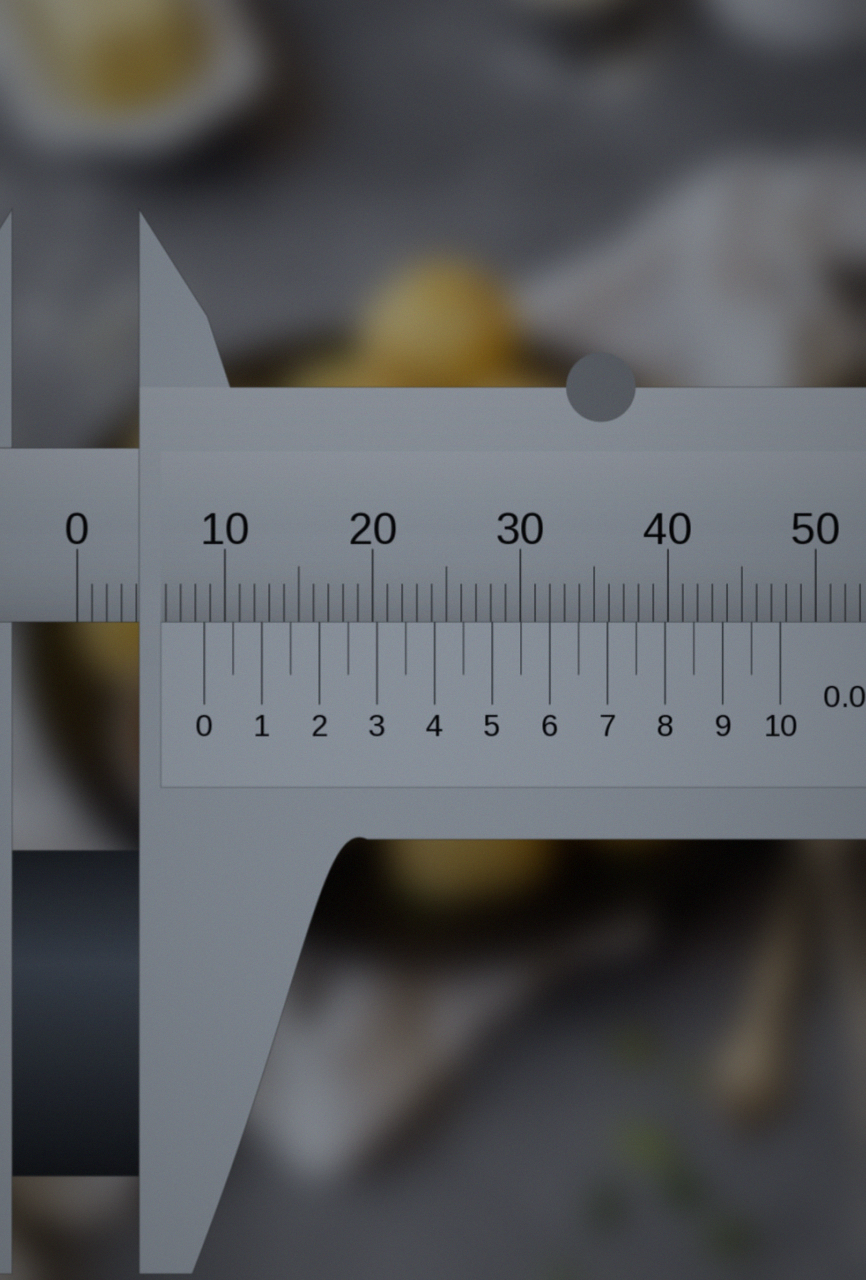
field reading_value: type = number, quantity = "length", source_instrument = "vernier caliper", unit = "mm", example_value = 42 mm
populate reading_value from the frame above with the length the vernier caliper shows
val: 8.6 mm
